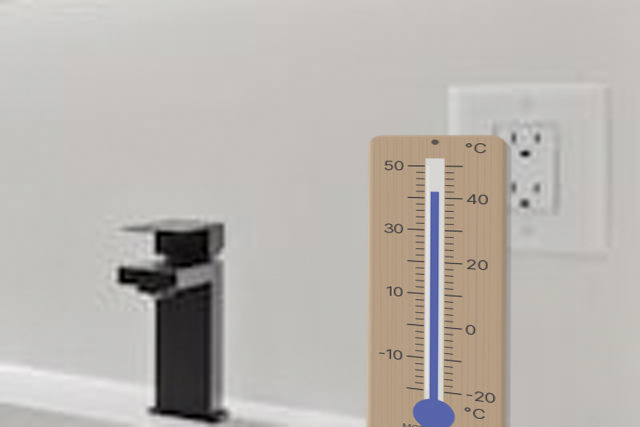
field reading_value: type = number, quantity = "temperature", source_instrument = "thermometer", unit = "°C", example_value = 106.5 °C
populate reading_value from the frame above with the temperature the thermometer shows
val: 42 °C
